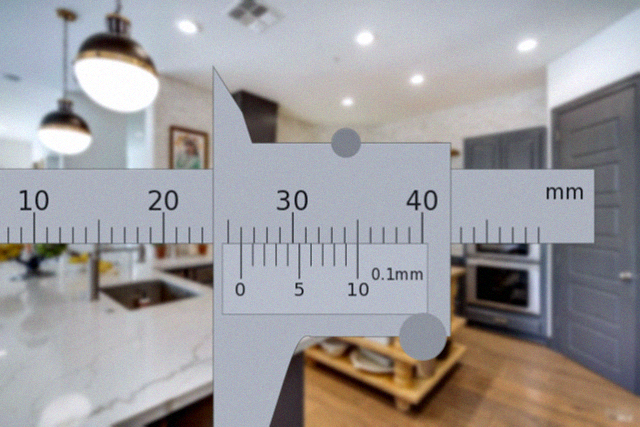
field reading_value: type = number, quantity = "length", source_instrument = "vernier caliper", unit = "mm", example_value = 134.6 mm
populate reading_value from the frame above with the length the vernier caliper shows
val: 26.0 mm
